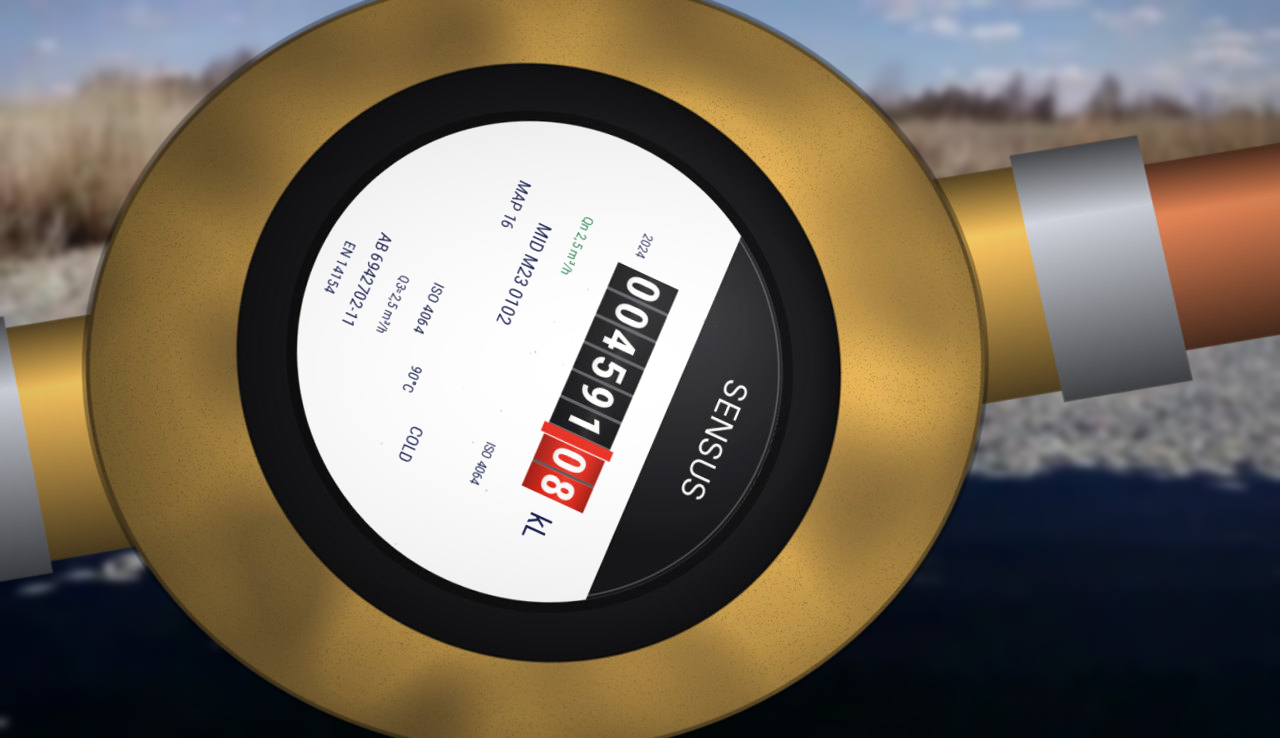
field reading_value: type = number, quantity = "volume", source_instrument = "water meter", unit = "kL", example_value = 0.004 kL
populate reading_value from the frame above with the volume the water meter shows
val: 4591.08 kL
